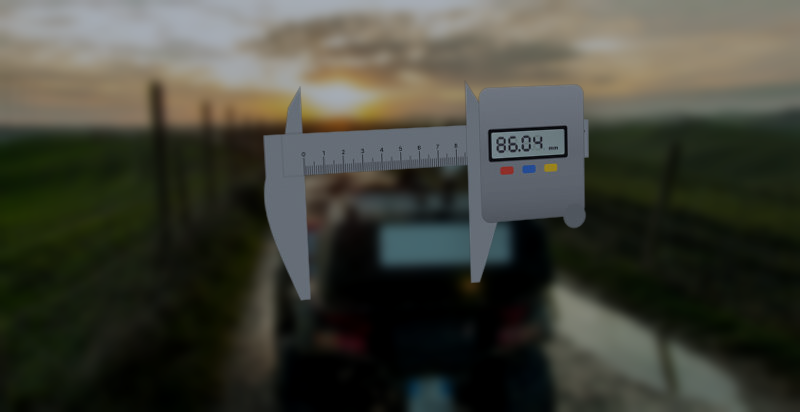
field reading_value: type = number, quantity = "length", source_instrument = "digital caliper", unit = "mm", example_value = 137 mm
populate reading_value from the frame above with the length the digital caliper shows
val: 86.04 mm
